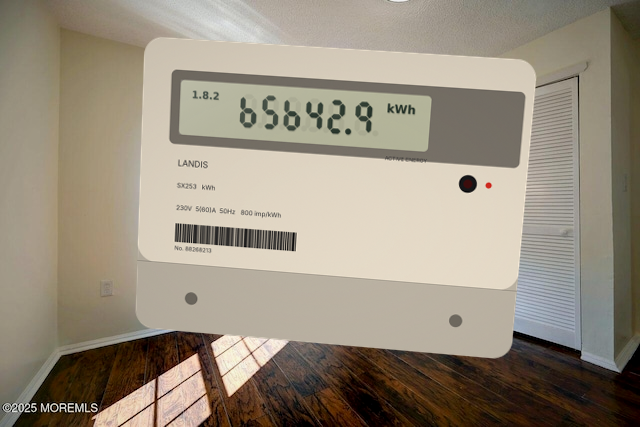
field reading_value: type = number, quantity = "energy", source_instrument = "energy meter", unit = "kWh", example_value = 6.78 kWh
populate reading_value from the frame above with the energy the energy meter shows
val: 65642.9 kWh
